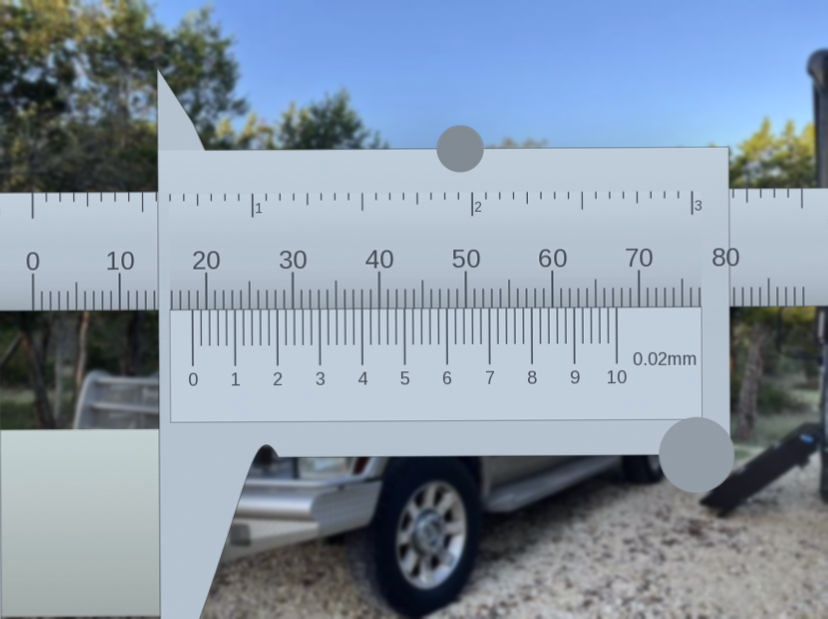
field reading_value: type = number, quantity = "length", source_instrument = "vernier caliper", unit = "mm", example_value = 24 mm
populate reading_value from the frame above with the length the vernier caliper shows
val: 18.4 mm
